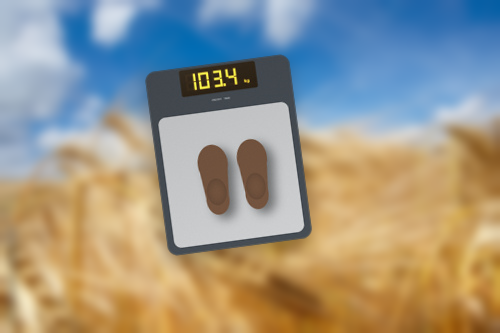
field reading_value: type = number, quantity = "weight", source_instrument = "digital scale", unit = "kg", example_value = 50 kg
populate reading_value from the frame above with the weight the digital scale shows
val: 103.4 kg
